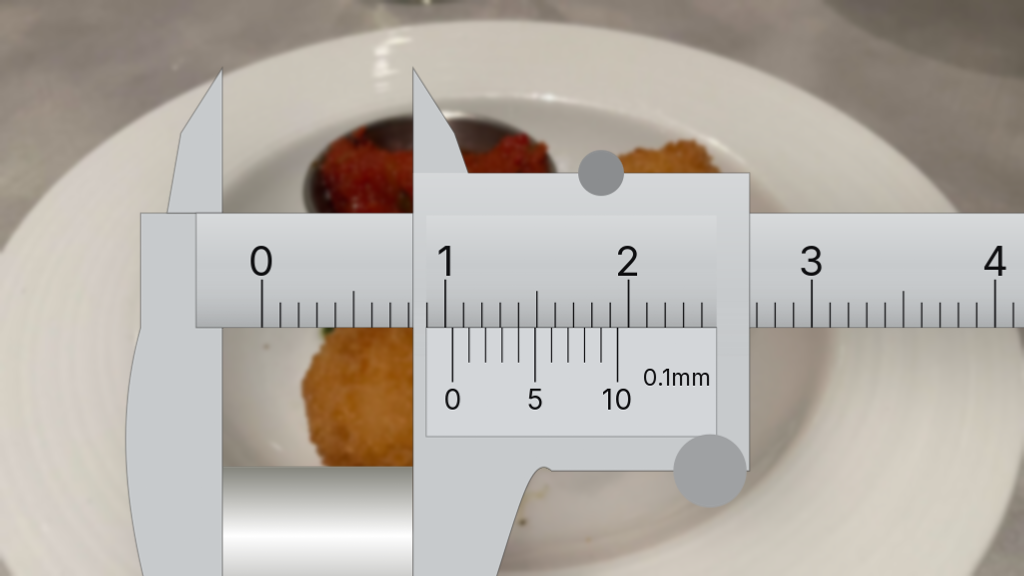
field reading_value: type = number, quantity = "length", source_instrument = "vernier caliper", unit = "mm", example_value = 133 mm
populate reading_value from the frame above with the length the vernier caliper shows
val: 10.4 mm
